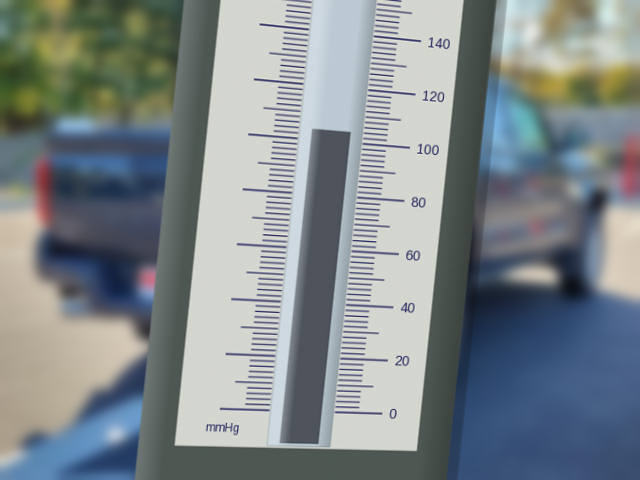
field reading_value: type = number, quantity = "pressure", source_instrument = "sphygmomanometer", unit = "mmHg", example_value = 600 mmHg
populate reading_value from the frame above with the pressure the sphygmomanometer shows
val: 104 mmHg
